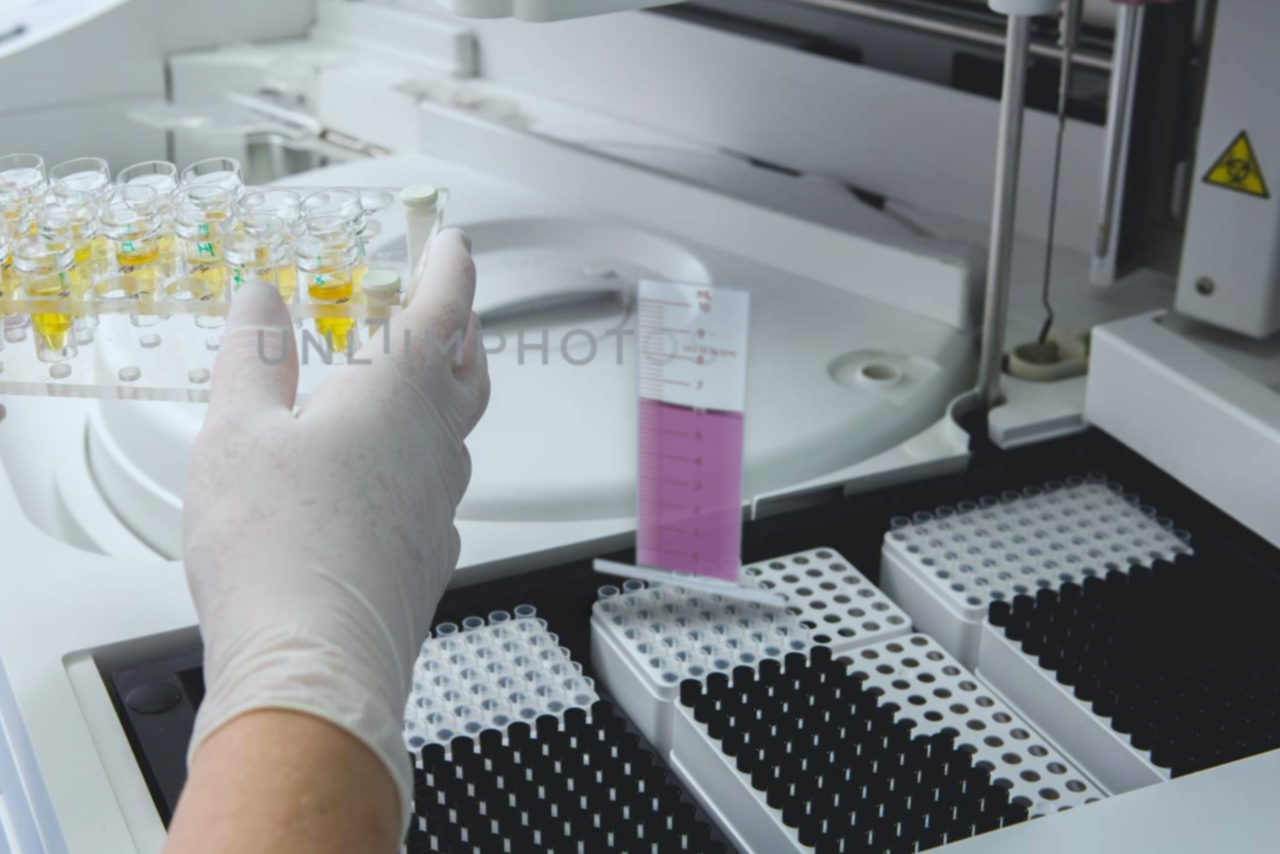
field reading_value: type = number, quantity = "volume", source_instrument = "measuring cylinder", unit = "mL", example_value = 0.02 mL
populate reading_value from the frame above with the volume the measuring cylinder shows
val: 6 mL
